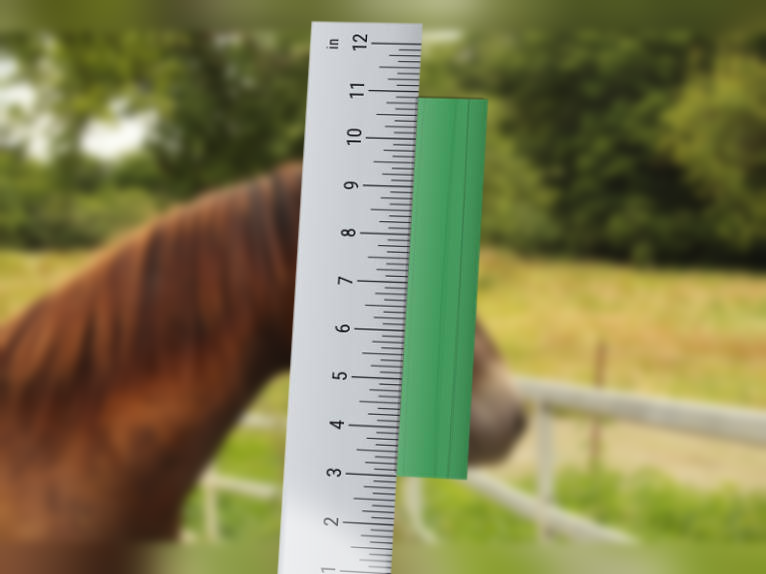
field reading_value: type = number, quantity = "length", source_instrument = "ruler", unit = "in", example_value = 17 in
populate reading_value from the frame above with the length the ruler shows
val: 7.875 in
